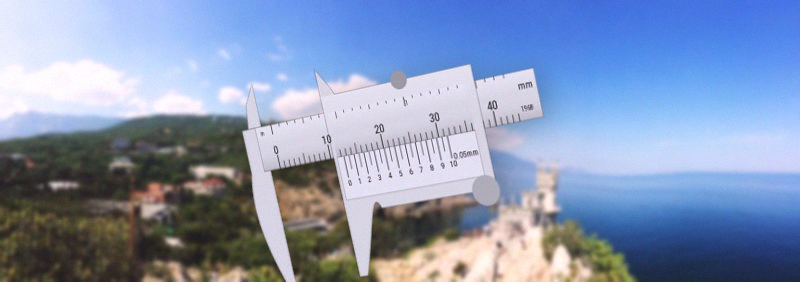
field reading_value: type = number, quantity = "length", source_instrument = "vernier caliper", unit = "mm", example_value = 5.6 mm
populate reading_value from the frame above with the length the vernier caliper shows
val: 12.5 mm
